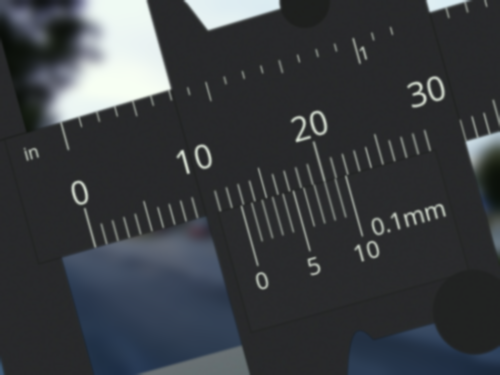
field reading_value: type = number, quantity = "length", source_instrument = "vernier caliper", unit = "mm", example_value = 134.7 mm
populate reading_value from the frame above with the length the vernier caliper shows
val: 12.8 mm
